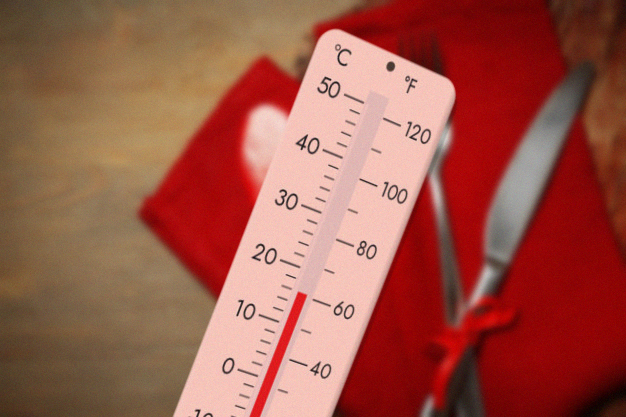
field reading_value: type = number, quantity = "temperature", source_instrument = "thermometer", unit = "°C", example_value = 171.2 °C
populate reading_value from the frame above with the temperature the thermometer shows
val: 16 °C
